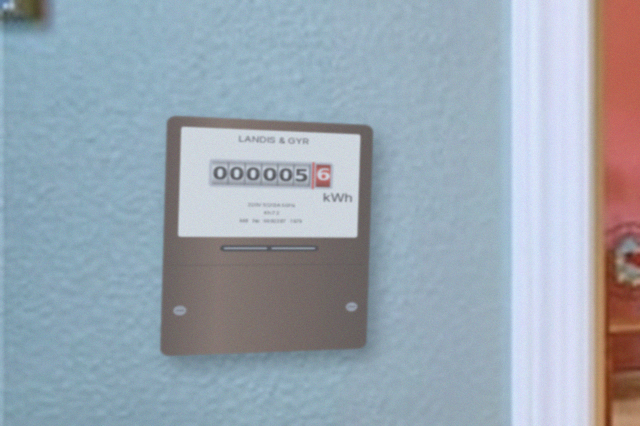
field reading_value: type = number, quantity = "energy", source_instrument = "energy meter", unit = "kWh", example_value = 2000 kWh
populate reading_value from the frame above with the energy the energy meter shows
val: 5.6 kWh
